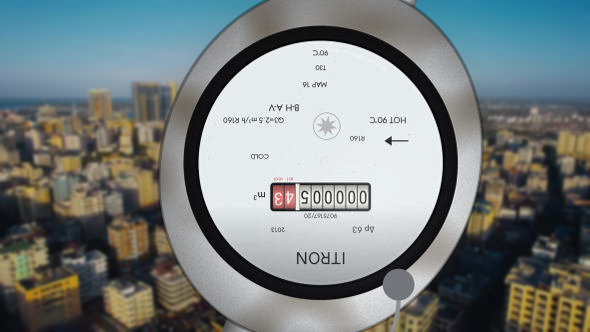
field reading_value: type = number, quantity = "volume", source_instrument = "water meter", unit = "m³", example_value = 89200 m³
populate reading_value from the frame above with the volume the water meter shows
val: 5.43 m³
